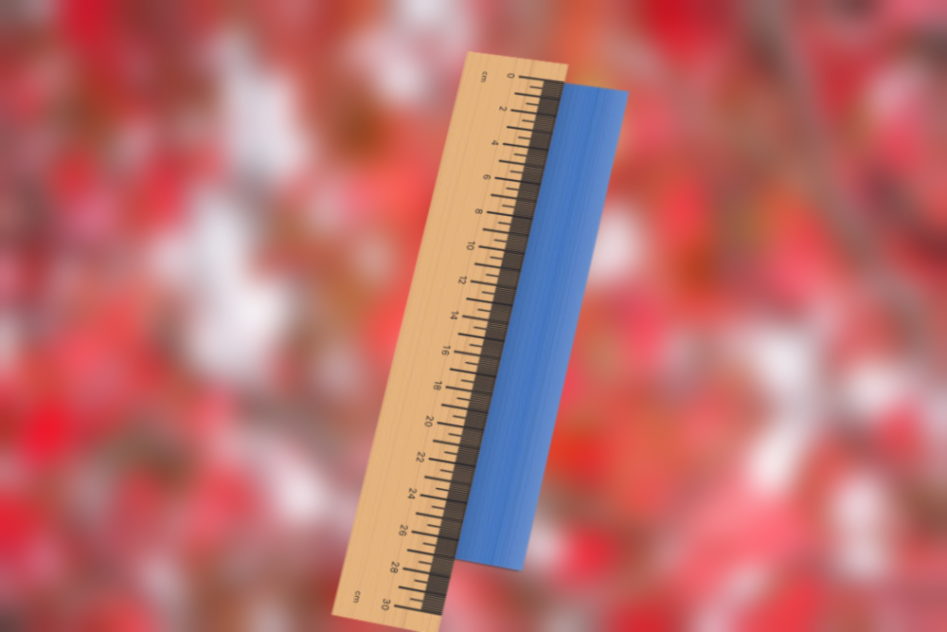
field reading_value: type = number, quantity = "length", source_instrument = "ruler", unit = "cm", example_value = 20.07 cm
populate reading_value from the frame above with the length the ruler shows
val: 27 cm
